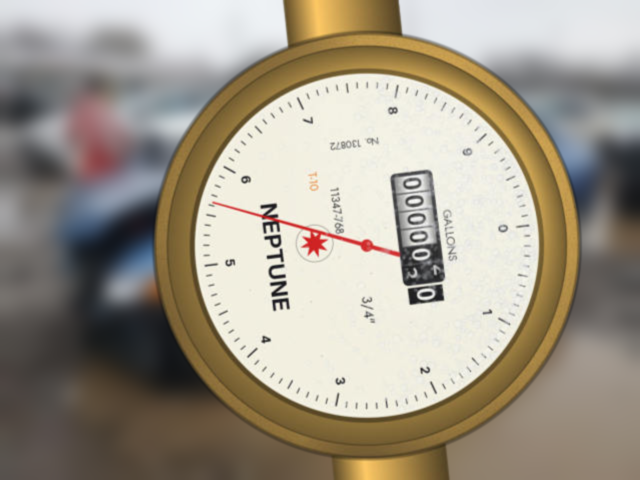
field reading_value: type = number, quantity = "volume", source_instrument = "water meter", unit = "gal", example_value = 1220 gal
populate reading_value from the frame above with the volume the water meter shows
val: 25.6 gal
